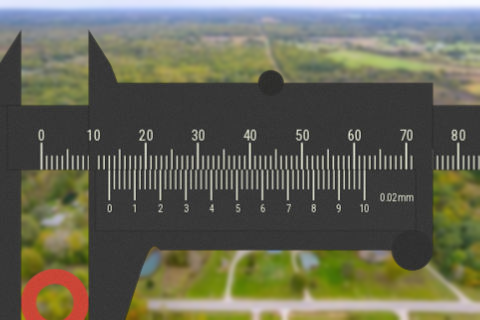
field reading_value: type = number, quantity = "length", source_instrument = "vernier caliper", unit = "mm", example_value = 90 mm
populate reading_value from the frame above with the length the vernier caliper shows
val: 13.0 mm
